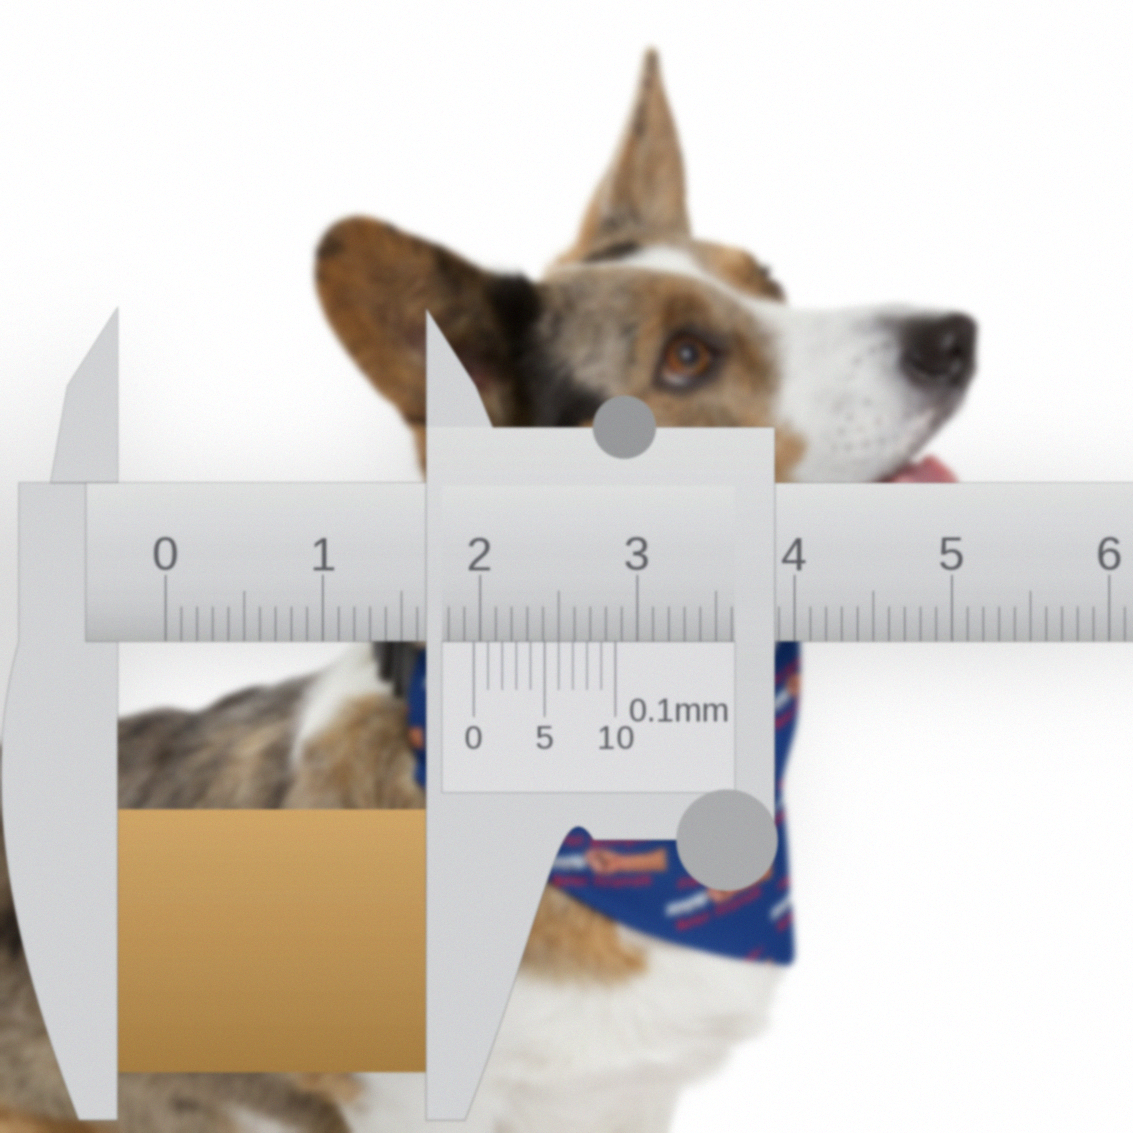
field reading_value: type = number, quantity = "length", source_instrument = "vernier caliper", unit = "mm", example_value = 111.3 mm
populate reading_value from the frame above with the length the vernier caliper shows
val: 19.6 mm
